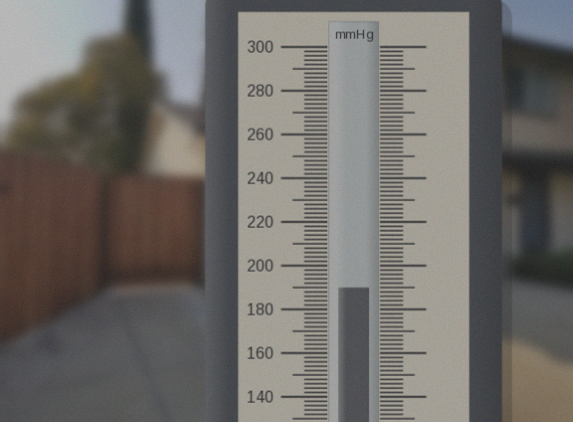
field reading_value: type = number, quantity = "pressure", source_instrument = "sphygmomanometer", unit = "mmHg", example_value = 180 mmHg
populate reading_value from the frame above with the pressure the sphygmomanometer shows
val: 190 mmHg
